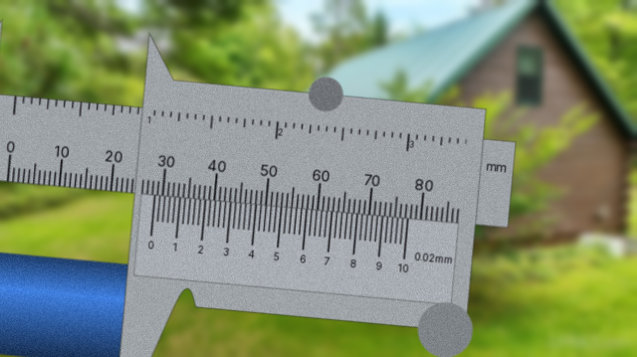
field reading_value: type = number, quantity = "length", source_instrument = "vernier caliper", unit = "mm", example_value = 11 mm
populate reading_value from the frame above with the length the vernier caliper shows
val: 28.5 mm
